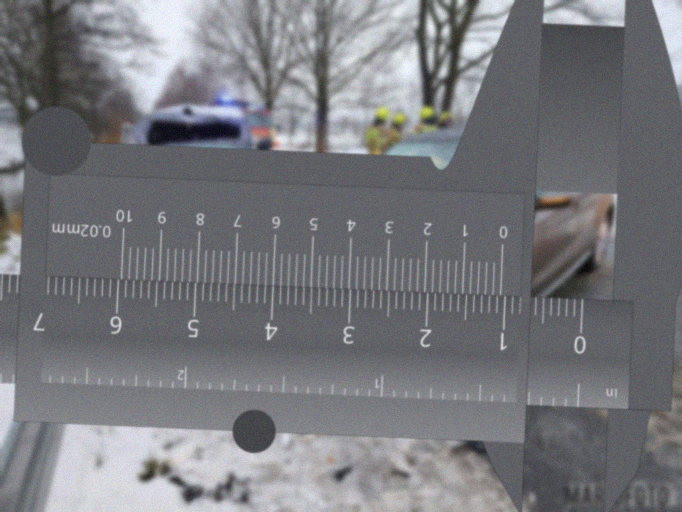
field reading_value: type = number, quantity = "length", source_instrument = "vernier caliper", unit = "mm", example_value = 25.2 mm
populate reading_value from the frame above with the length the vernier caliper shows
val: 10.6 mm
